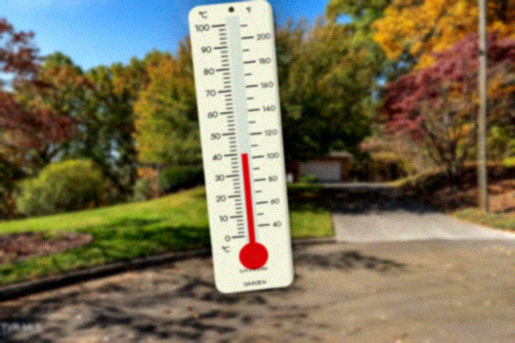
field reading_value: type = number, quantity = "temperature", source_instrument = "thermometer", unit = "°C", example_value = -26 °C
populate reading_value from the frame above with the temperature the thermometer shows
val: 40 °C
